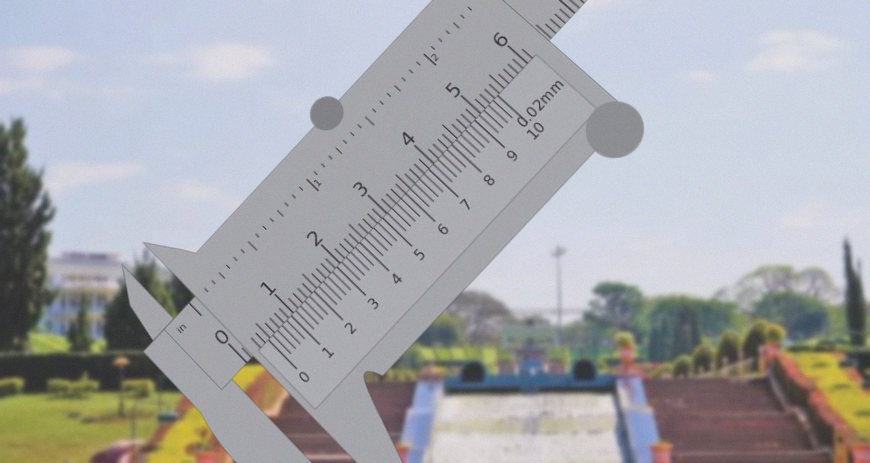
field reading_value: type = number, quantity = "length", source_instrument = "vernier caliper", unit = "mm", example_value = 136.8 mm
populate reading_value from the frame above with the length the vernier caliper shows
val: 4.6 mm
